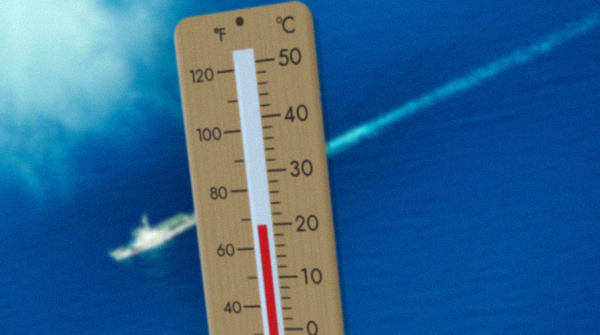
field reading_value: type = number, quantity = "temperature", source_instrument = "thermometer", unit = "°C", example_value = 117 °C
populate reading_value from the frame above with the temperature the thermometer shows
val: 20 °C
